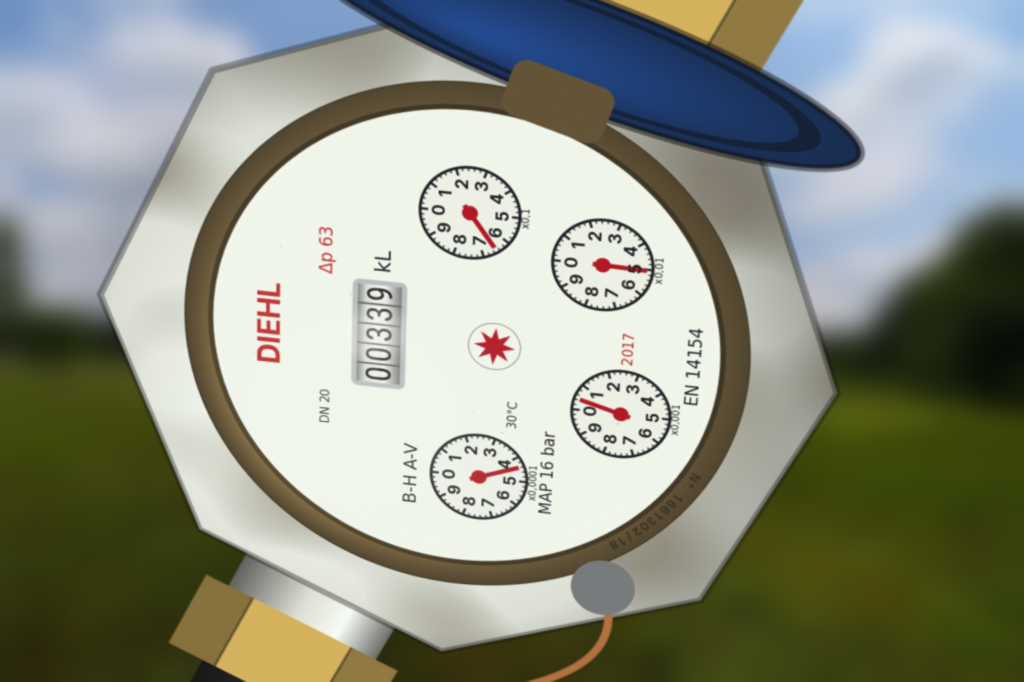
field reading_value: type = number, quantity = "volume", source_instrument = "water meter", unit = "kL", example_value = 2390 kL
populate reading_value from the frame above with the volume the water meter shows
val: 339.6504 kL
